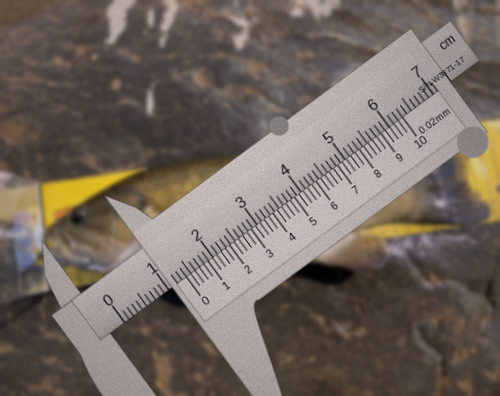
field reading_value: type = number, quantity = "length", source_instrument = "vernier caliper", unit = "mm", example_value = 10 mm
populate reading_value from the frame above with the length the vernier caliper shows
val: 14.0 mm
